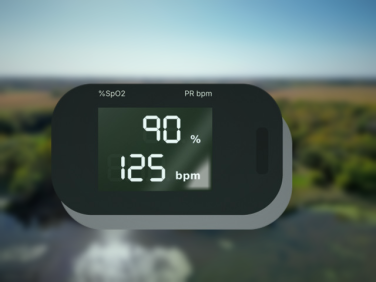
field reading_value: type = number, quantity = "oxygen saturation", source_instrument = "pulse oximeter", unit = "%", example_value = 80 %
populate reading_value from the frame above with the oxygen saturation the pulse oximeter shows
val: 90 %
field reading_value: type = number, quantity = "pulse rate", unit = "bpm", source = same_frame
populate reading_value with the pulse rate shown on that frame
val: 125 bpm
